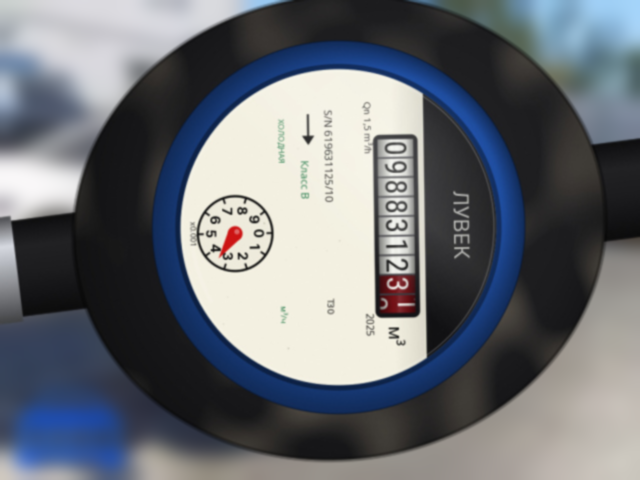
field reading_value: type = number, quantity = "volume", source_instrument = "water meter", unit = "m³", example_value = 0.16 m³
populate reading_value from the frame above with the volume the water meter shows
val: 988312.313 m³
